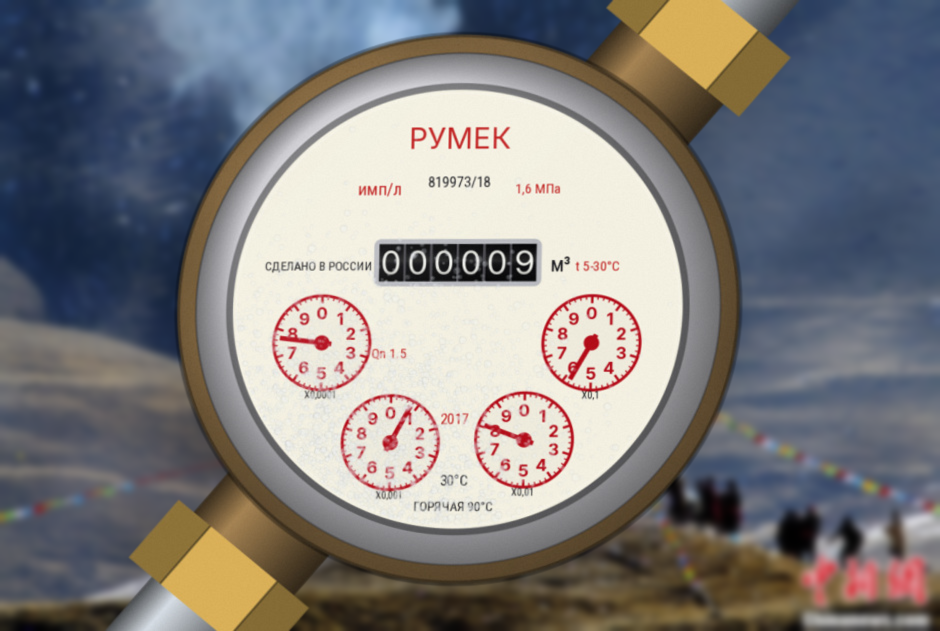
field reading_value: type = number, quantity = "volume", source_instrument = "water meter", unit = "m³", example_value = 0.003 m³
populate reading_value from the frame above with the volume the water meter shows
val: 9.5807 m³
